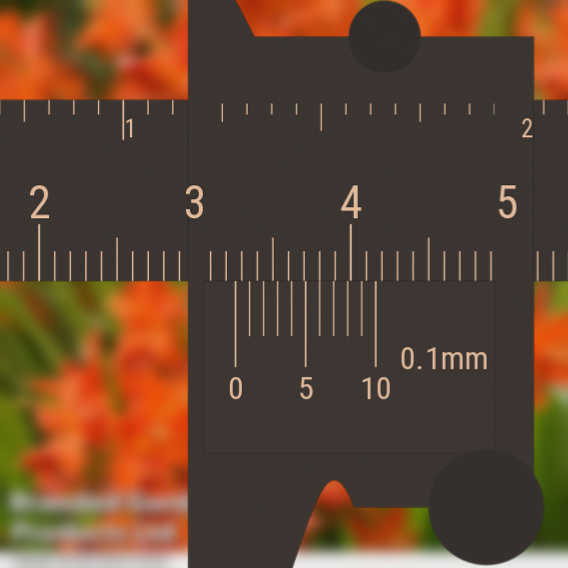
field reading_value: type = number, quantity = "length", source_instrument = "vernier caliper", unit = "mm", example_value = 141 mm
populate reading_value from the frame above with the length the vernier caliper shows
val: 32.6 mm
